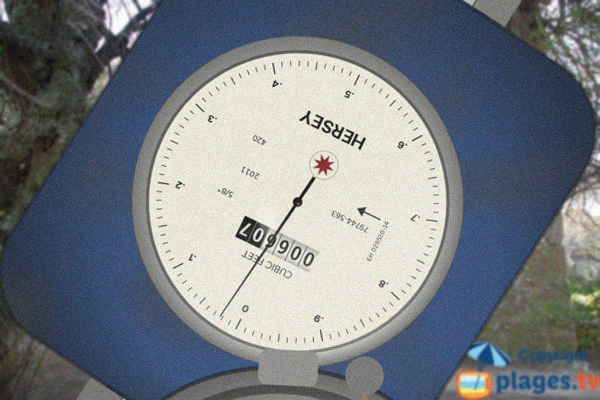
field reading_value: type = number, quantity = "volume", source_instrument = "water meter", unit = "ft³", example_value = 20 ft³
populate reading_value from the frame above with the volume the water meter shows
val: 6607.02 ft³
